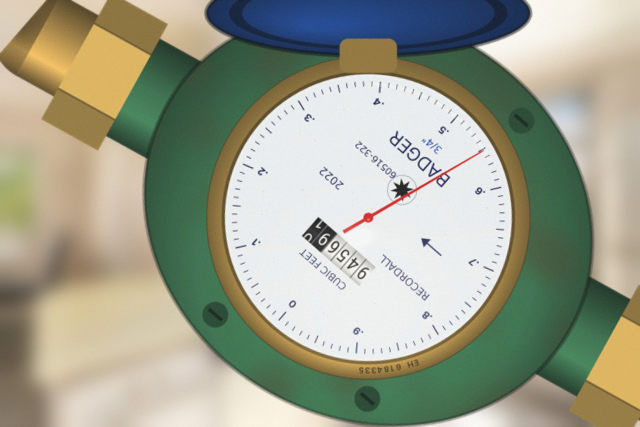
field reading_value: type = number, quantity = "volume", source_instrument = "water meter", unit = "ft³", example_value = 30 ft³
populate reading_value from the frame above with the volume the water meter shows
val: 945690.55 ft³
